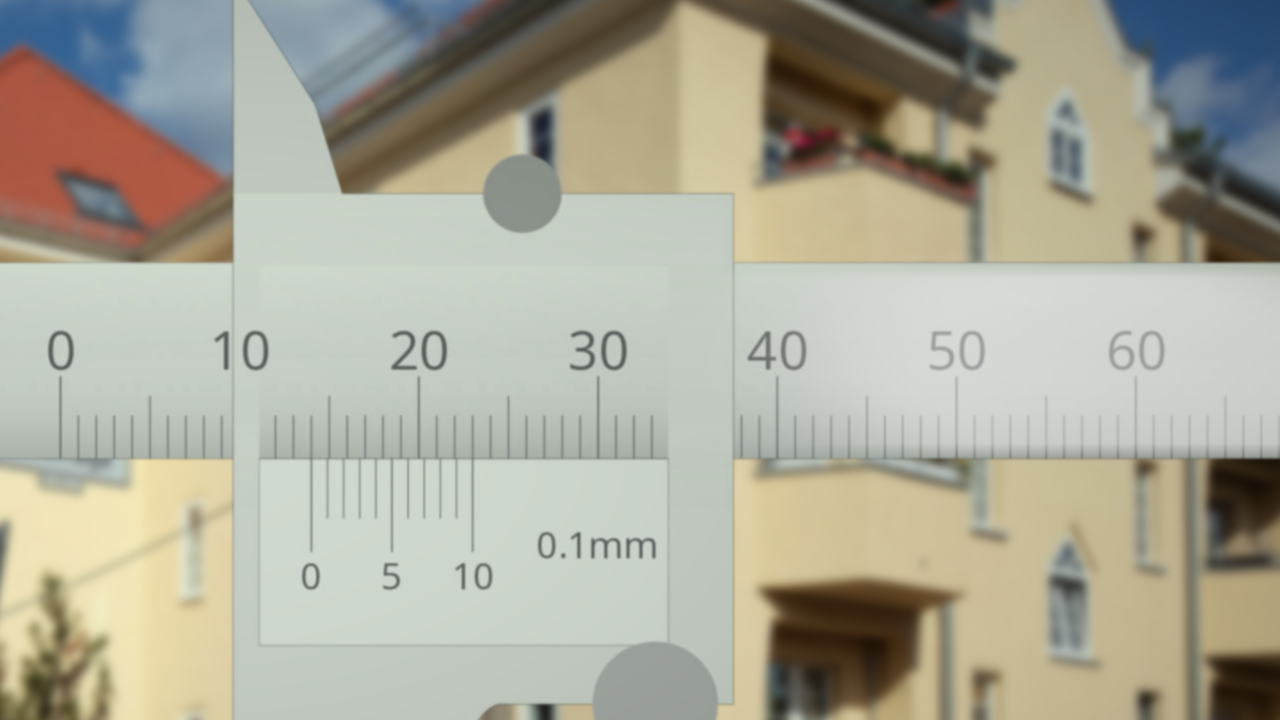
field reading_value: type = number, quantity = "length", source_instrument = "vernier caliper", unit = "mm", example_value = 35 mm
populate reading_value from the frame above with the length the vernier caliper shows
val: 14.0 mm
